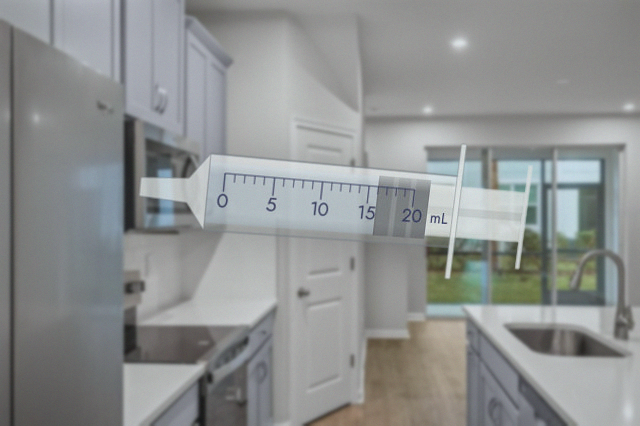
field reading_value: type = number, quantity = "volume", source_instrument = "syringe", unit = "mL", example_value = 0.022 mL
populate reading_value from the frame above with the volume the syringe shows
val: 16 mL
